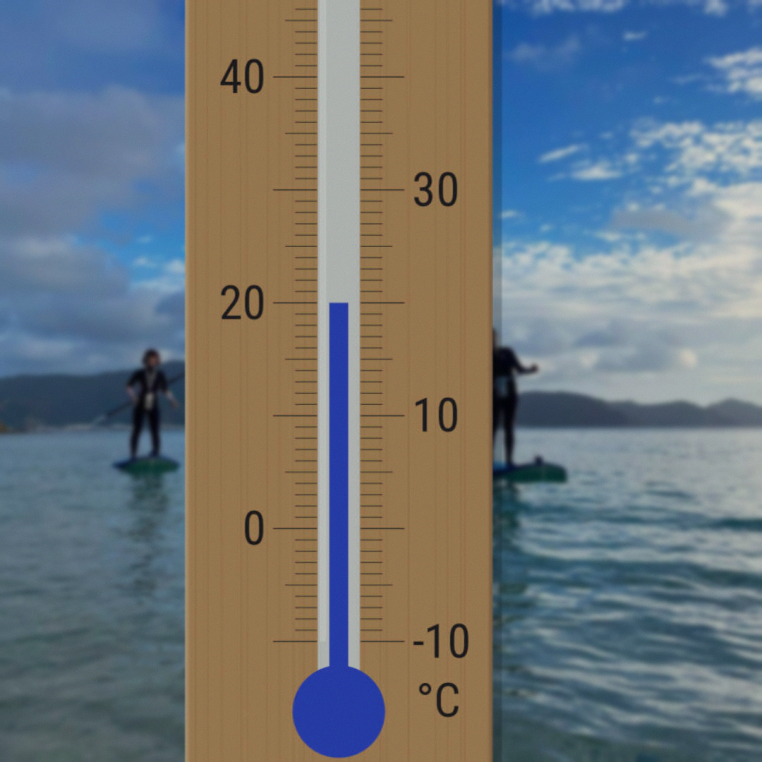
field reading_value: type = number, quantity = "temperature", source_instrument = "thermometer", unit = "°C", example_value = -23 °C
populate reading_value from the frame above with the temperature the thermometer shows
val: 20 °C
